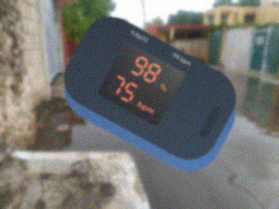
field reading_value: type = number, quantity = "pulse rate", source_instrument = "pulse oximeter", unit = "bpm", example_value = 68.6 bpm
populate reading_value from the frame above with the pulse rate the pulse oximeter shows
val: 75 bpm
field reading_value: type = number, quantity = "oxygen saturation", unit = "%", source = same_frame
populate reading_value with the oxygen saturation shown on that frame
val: 98 %
